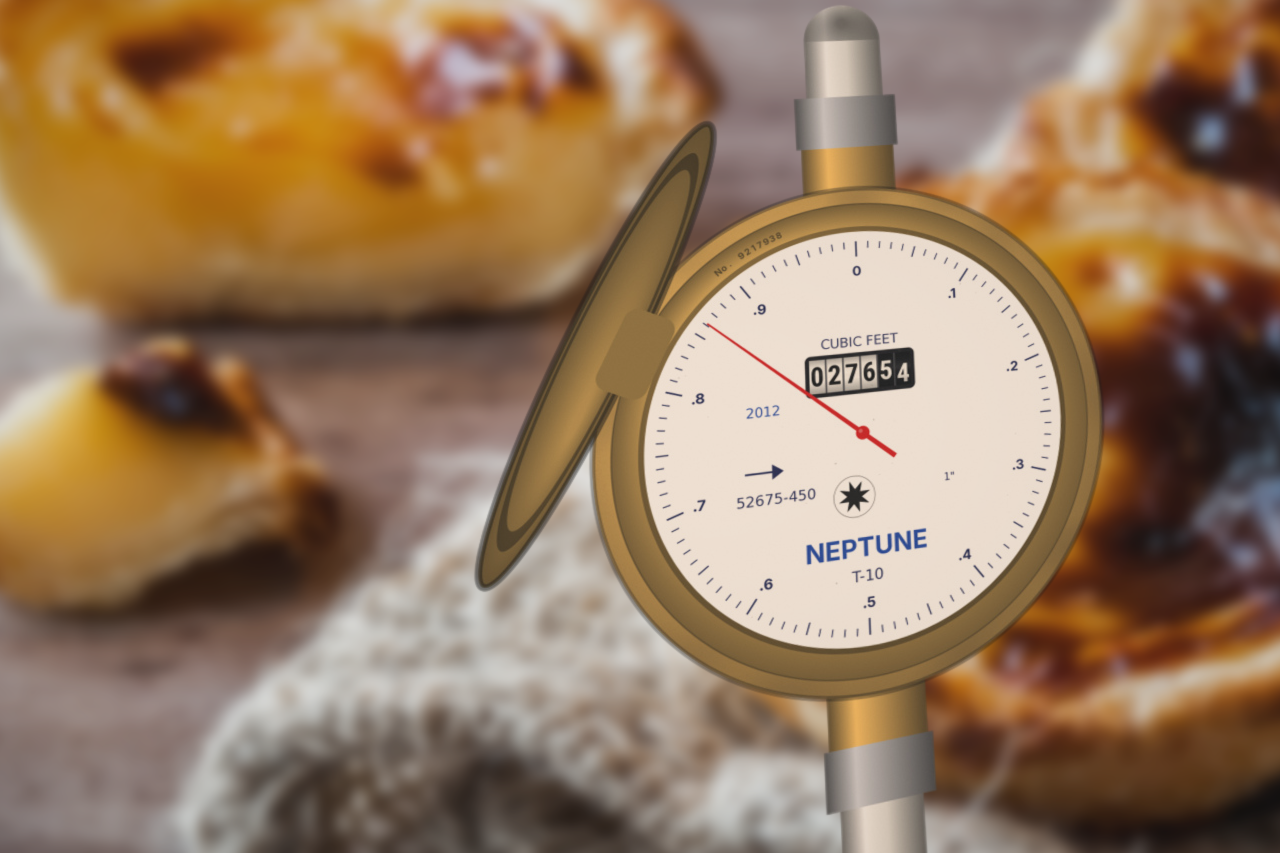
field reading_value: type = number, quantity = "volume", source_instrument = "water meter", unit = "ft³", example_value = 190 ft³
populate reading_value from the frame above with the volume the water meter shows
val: 27653.86 ft³
